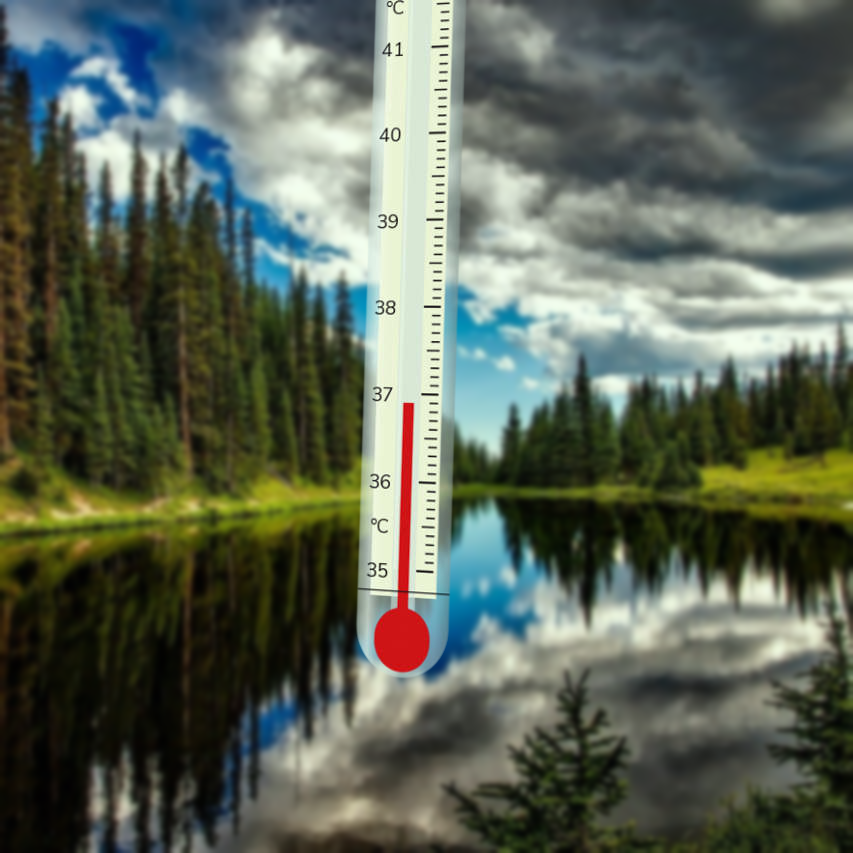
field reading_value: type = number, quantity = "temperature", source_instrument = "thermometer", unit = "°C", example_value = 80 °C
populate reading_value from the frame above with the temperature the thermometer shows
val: 36.9 °C
